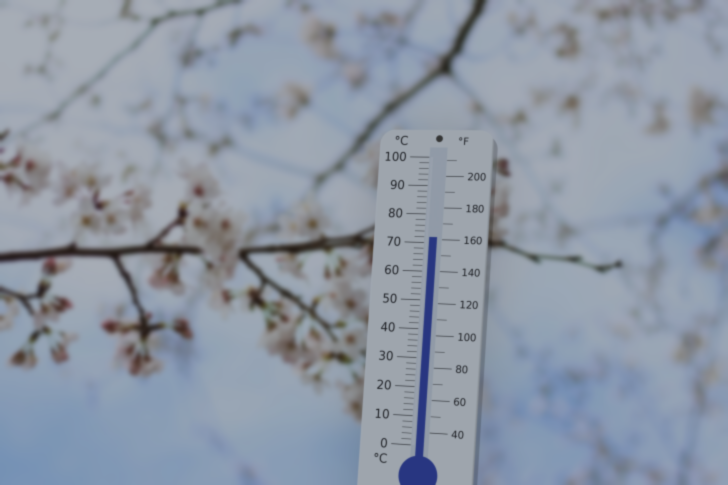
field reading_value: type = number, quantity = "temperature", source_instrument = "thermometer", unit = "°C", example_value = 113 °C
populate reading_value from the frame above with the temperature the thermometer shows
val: 72 °C
